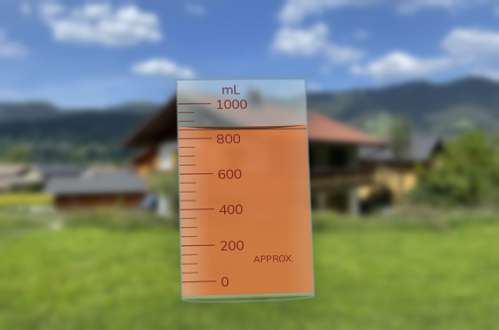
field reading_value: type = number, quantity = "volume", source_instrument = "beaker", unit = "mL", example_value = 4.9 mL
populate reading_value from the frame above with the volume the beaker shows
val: 850 mL
